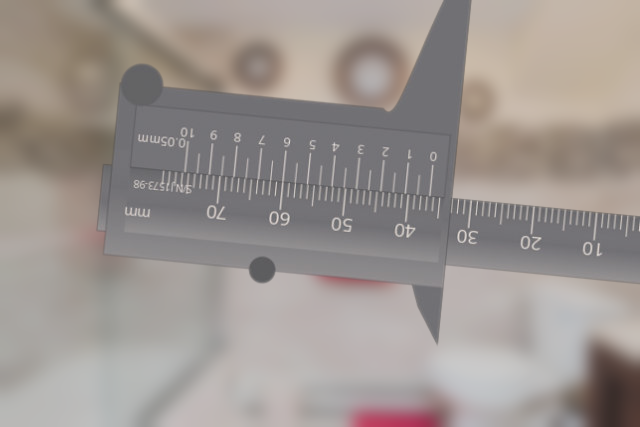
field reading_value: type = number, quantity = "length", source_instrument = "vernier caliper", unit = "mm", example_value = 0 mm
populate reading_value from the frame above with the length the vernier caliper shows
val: 36.6 mm
